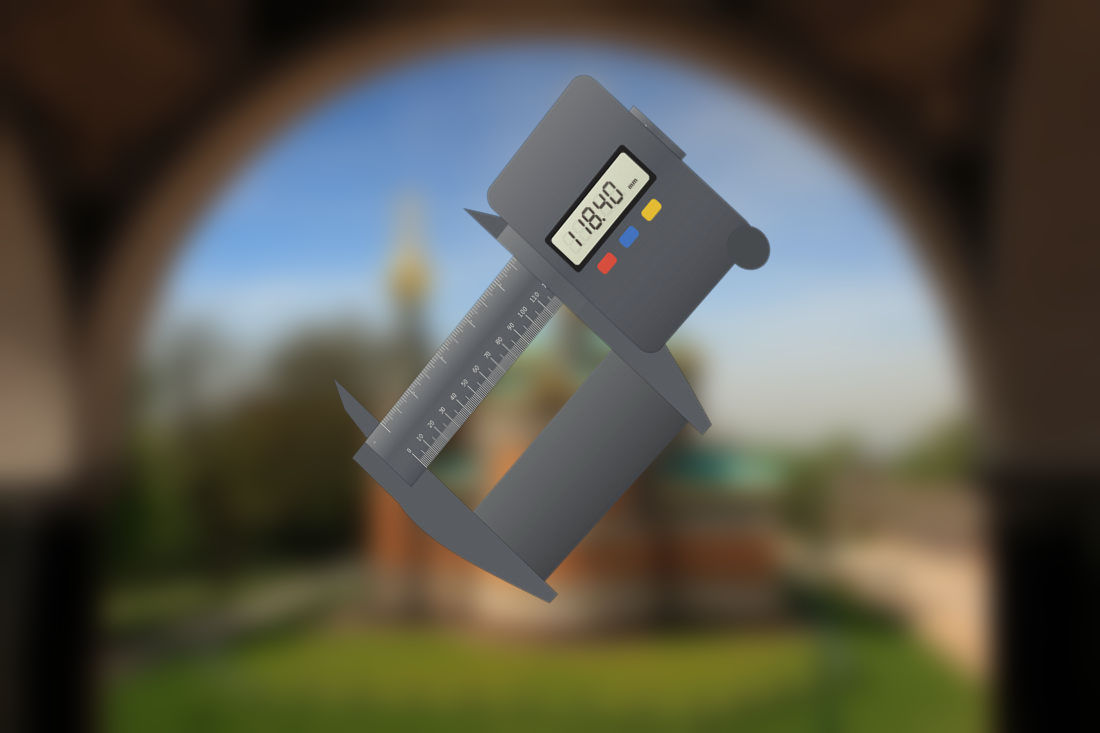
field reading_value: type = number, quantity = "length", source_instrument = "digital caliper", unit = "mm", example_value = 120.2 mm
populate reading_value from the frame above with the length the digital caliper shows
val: 118.40 mm
